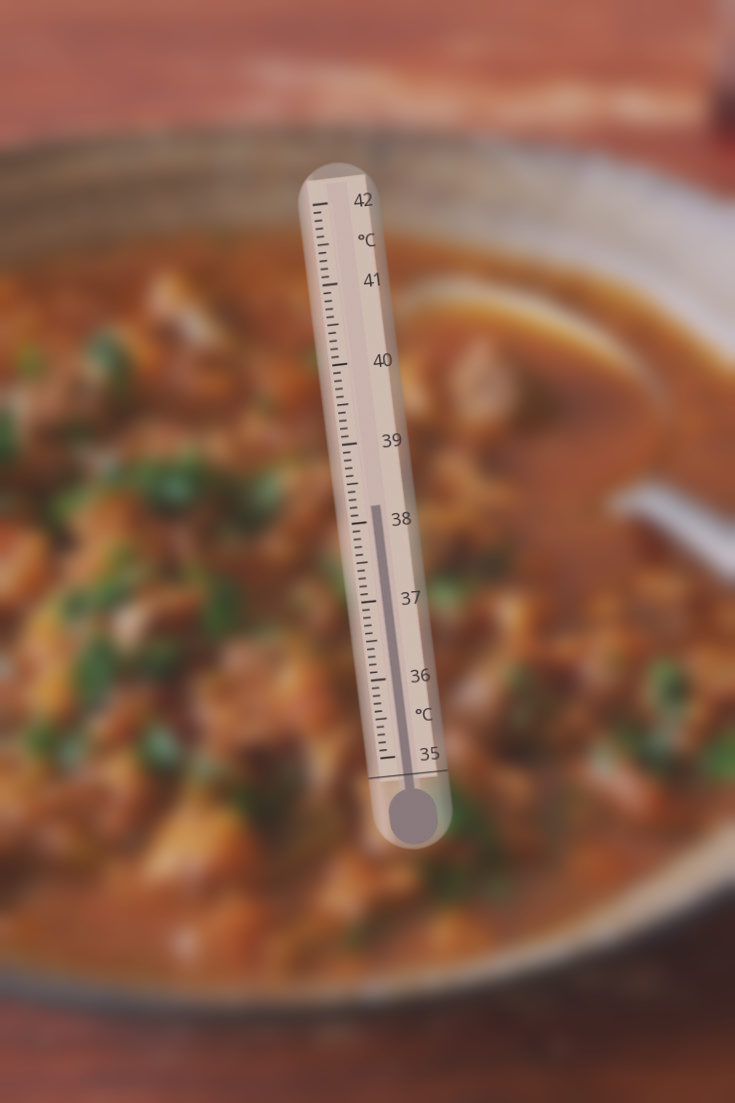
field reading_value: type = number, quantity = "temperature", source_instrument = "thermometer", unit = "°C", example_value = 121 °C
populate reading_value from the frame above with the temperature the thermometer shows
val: 38.2 °C
